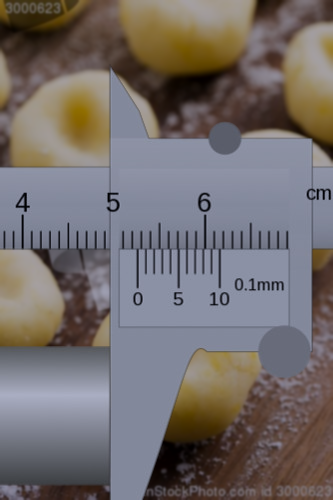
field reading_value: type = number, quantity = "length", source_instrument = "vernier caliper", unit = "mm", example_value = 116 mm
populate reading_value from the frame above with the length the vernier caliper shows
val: 52.6 mm
